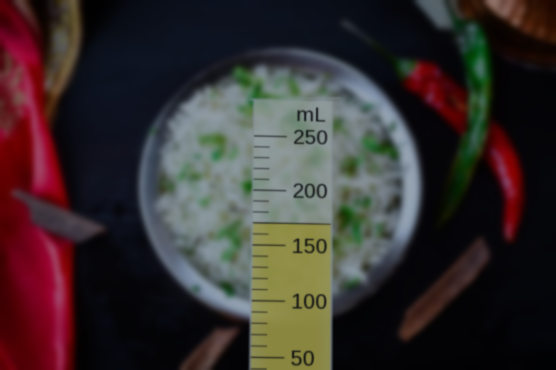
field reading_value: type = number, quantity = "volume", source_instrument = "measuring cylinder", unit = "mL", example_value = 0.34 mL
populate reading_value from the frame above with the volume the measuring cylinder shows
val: 170 mL
